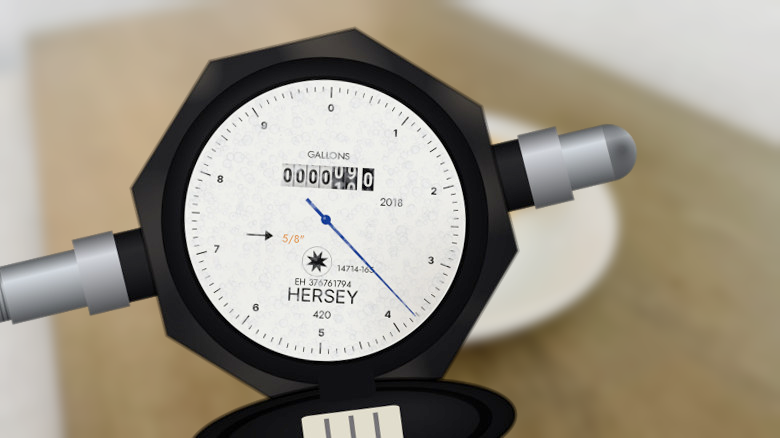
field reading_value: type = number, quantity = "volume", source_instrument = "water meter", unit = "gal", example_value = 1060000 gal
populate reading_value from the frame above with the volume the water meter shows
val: 93.7 gal
